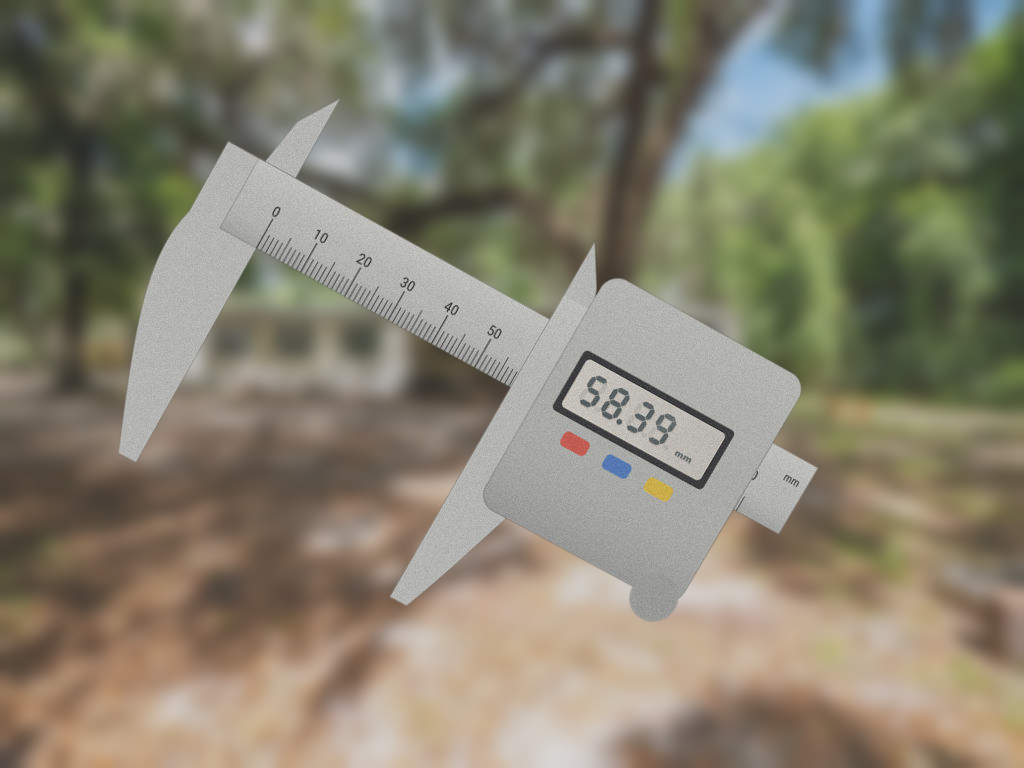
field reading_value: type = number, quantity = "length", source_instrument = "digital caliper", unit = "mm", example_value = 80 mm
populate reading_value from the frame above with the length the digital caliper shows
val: 58.39 mm
